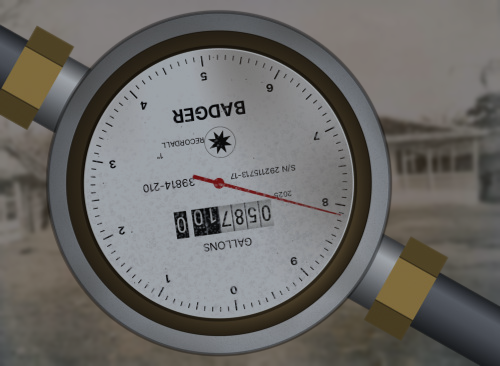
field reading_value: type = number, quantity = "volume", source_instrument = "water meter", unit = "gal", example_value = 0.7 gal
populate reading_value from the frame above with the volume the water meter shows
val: 587098.1 gal
